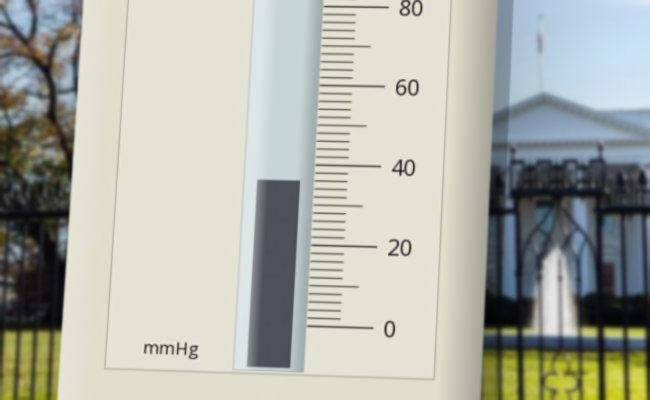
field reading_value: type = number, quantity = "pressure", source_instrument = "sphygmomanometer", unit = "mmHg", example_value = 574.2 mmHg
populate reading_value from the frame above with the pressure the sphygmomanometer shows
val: 36 mmHg
